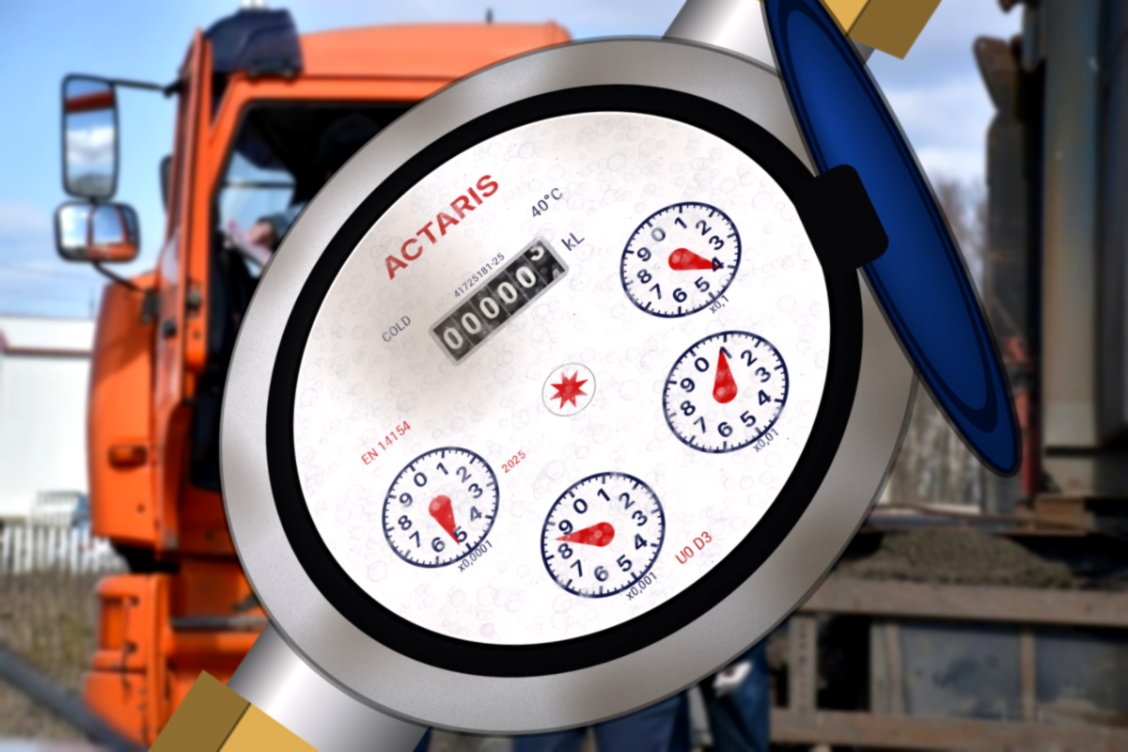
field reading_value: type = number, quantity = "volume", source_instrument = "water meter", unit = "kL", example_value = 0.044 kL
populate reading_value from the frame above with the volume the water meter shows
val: 3.4085 kL
